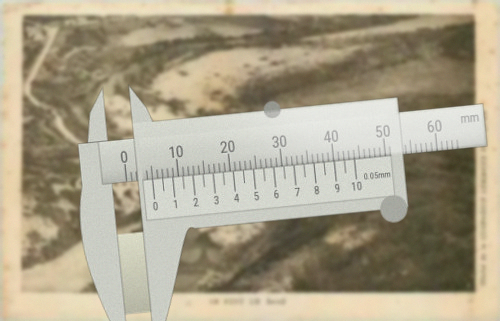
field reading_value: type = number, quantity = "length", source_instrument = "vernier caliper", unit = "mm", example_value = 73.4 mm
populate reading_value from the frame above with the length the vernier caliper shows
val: 5.0 mm
